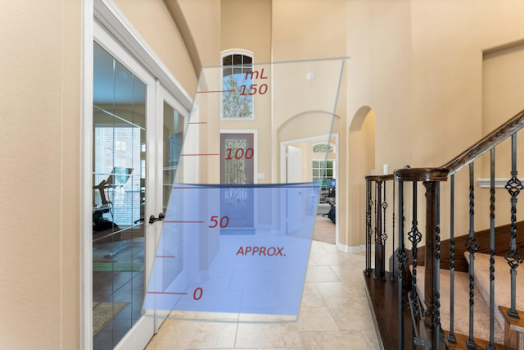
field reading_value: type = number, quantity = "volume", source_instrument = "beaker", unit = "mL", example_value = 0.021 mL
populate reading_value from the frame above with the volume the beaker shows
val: 75 mL
